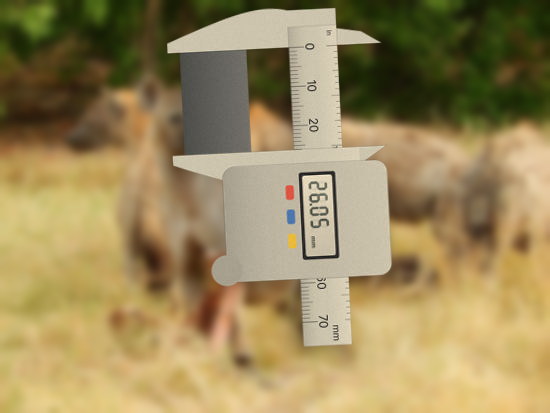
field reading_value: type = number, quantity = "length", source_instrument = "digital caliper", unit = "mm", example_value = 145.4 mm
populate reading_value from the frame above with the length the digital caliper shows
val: 26.05 mm
